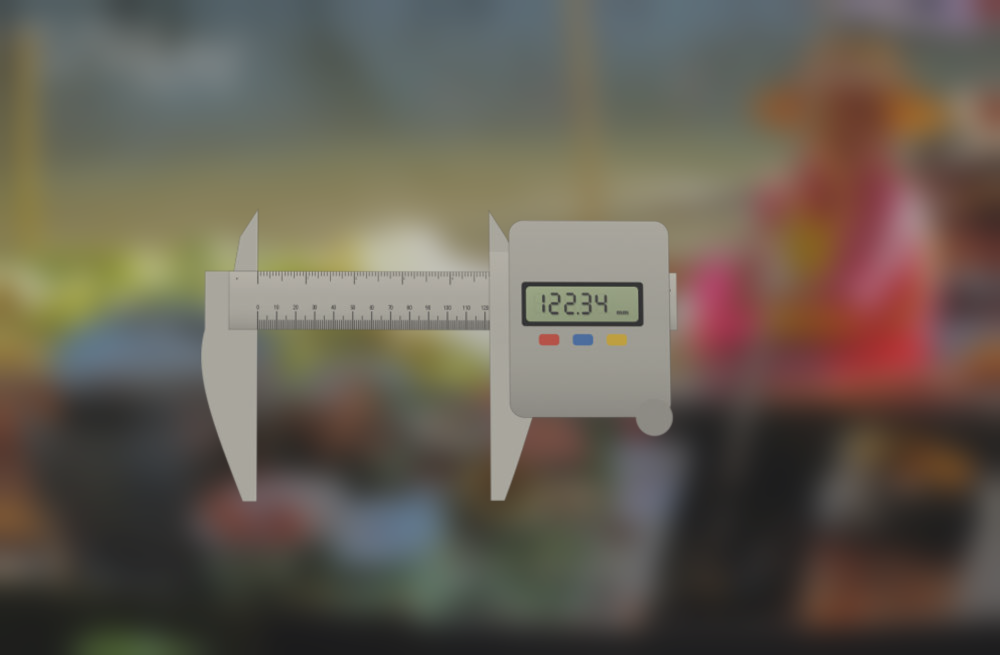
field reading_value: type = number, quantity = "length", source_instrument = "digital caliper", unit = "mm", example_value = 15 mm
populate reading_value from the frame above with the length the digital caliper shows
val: 122.34 mm
